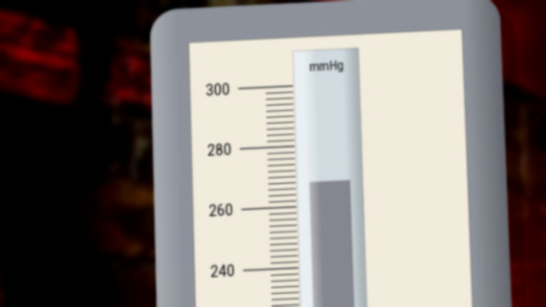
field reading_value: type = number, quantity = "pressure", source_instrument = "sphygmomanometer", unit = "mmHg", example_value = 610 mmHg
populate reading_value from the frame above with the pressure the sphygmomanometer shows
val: 268 mmHg
